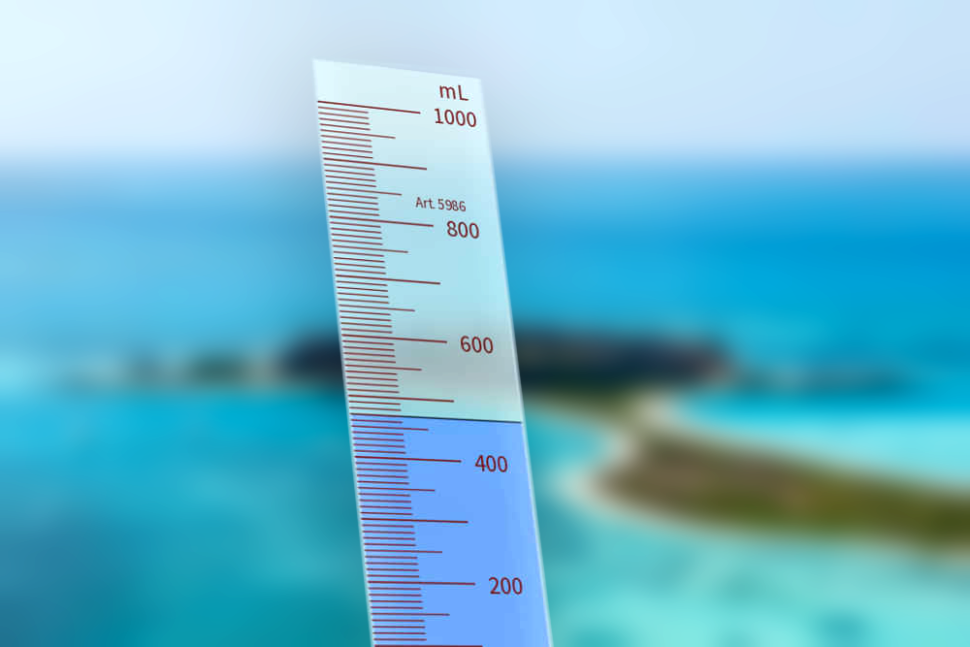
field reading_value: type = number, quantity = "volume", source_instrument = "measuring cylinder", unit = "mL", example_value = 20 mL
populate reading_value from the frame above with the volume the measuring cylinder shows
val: 470 mL
